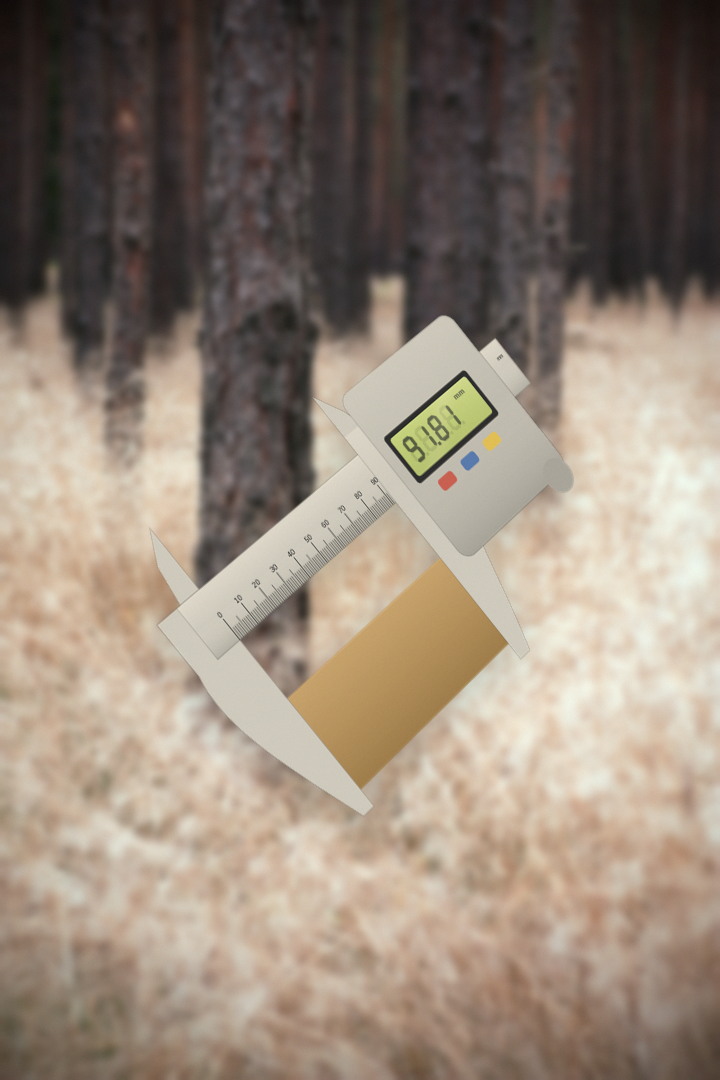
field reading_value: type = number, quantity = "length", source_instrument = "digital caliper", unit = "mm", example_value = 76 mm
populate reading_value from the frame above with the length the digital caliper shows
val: 91.81 mm
